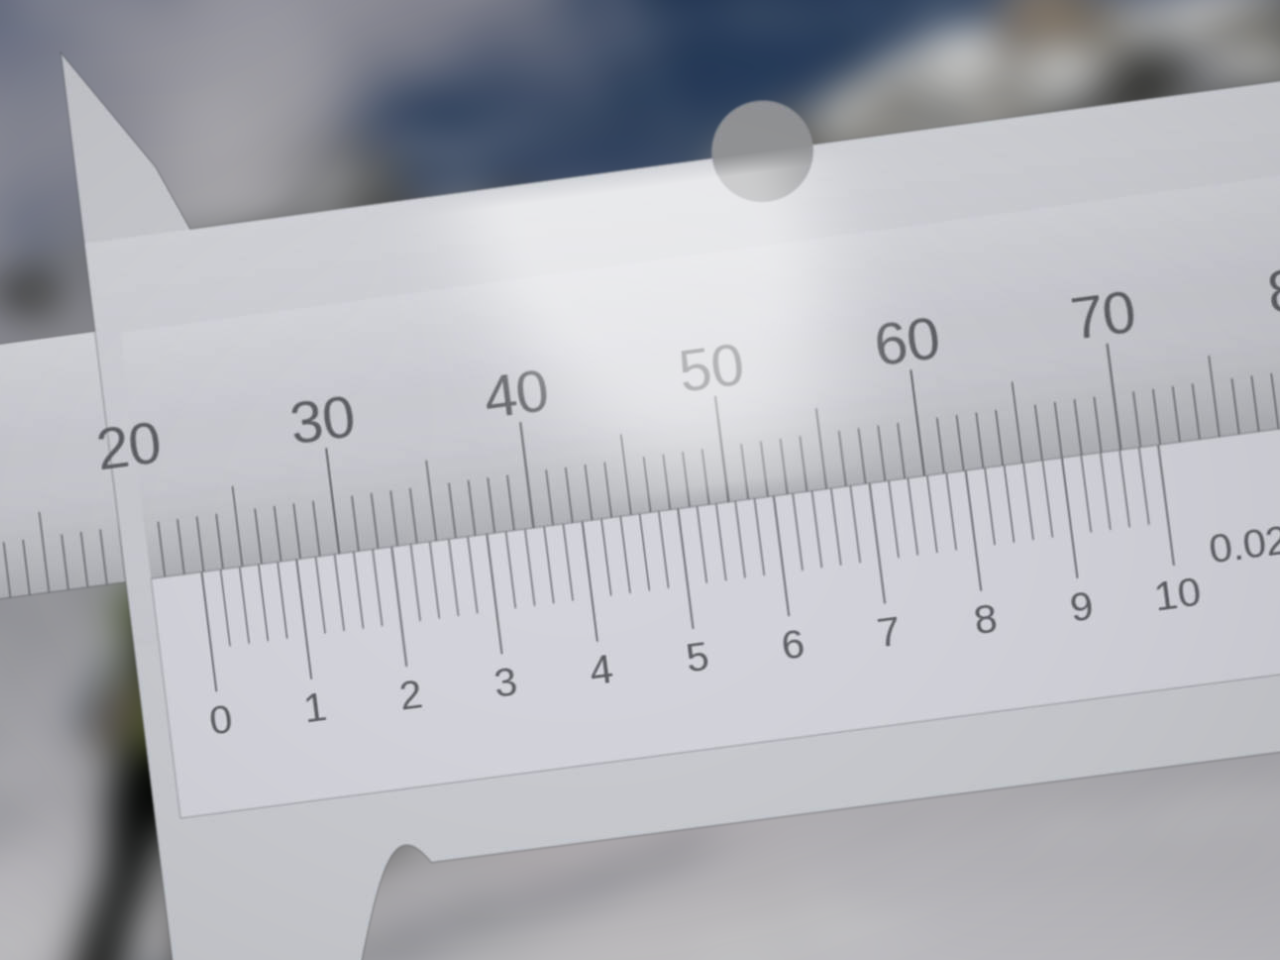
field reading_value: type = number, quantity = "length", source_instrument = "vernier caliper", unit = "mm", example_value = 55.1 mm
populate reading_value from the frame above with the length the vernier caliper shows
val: 22.9 mm
